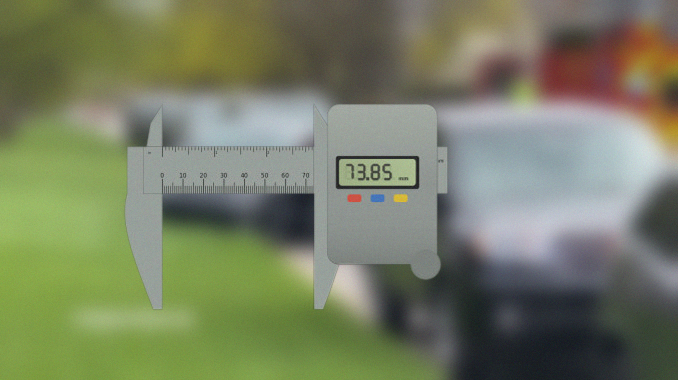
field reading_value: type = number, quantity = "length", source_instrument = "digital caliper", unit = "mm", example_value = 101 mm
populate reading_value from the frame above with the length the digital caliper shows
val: 73.85 mm
